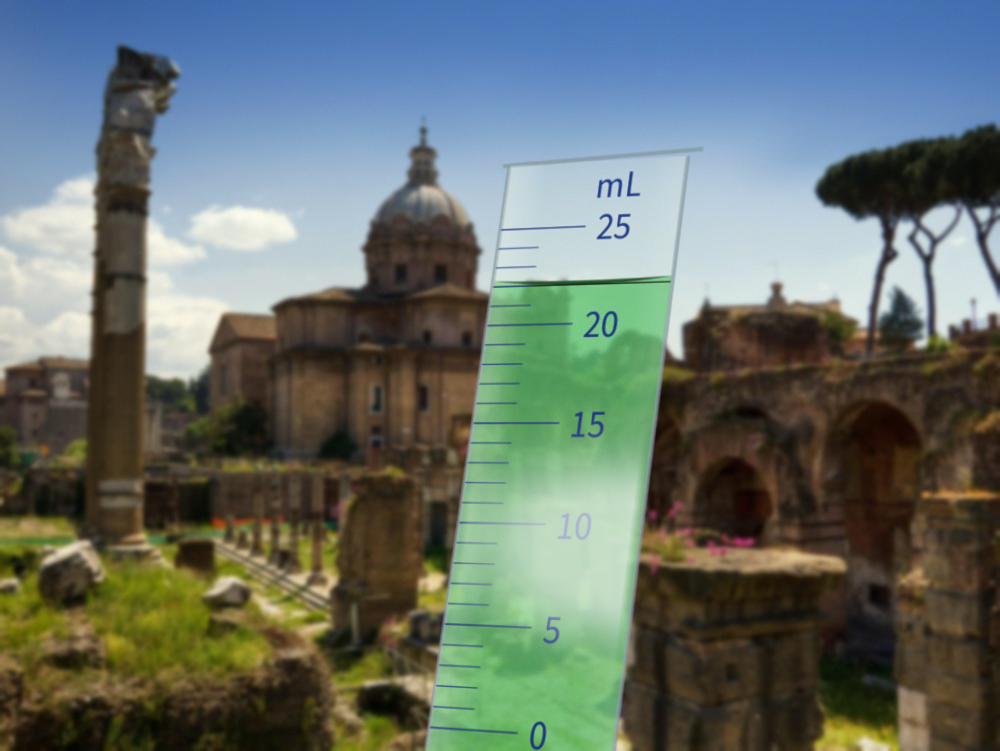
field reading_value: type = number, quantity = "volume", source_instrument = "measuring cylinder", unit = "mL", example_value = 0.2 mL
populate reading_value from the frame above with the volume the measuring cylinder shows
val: 22 mL
